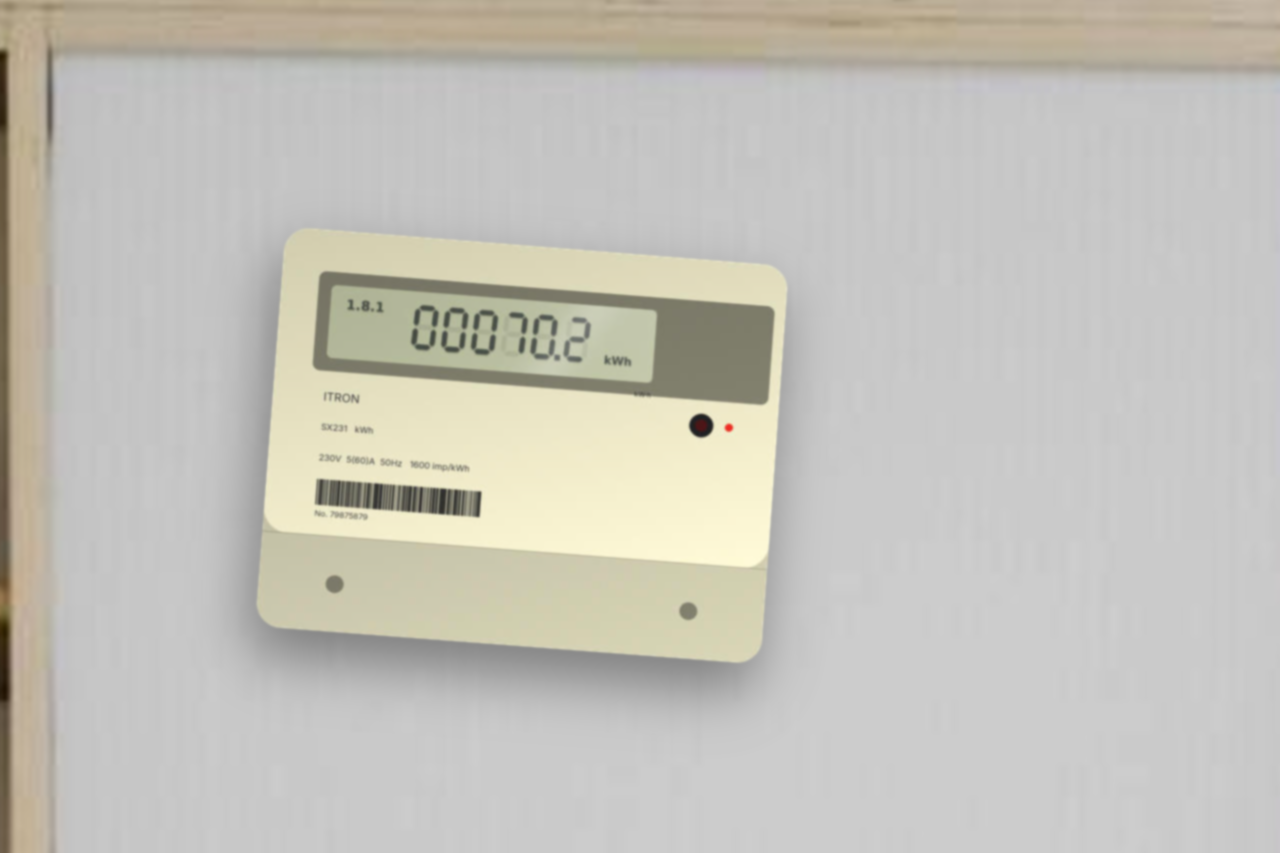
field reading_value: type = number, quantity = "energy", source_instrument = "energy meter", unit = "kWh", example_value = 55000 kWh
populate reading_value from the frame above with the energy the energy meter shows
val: 70.2 kWh
